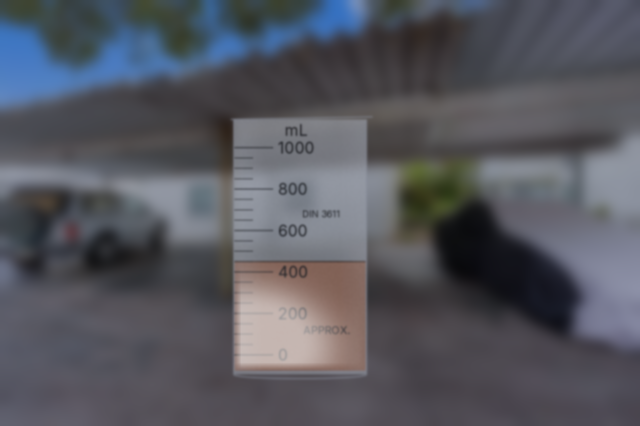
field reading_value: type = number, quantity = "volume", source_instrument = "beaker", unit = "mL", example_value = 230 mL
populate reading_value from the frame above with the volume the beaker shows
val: 450 mL
